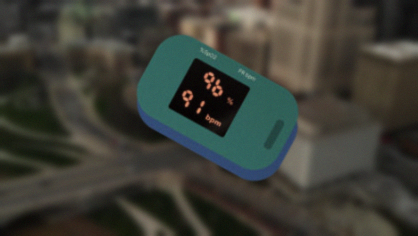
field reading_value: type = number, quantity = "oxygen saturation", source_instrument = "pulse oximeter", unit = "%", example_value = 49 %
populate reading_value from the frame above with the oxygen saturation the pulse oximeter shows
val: 96 %
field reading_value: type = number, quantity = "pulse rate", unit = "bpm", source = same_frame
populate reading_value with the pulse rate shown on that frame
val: 91 bpm
